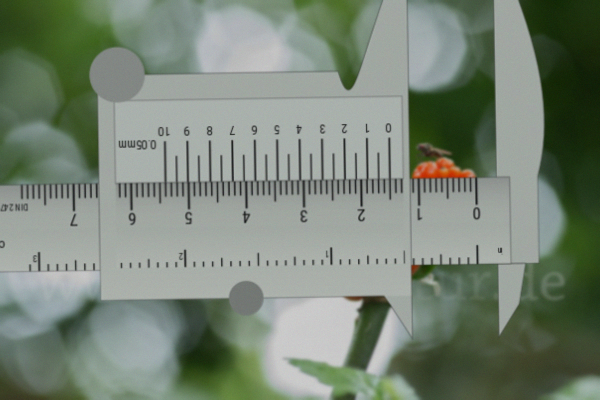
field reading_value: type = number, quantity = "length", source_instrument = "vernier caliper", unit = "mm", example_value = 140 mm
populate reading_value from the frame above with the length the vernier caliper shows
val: 15.0 mm
